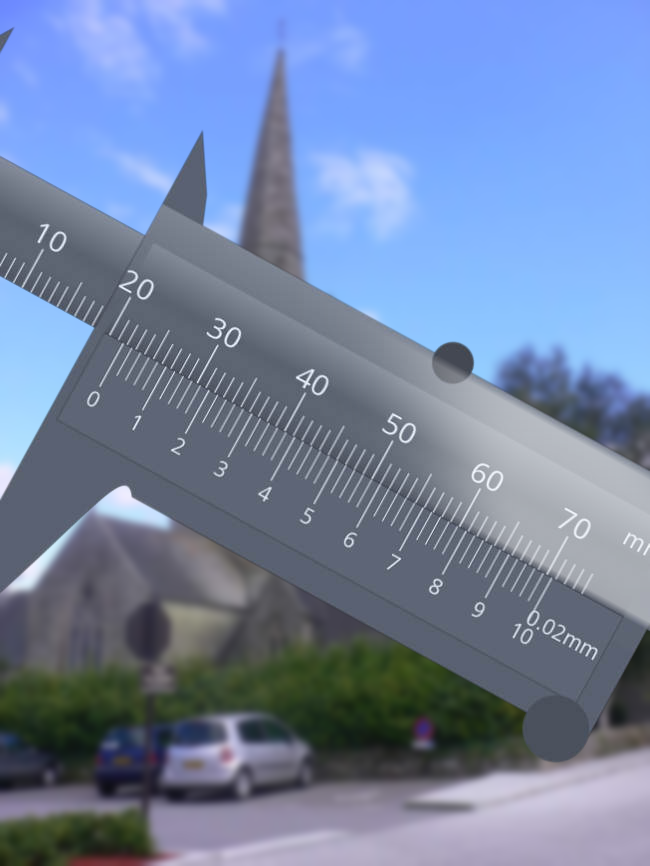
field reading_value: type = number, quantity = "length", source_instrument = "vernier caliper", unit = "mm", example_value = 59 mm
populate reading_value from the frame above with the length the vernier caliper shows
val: 21.6 mm
